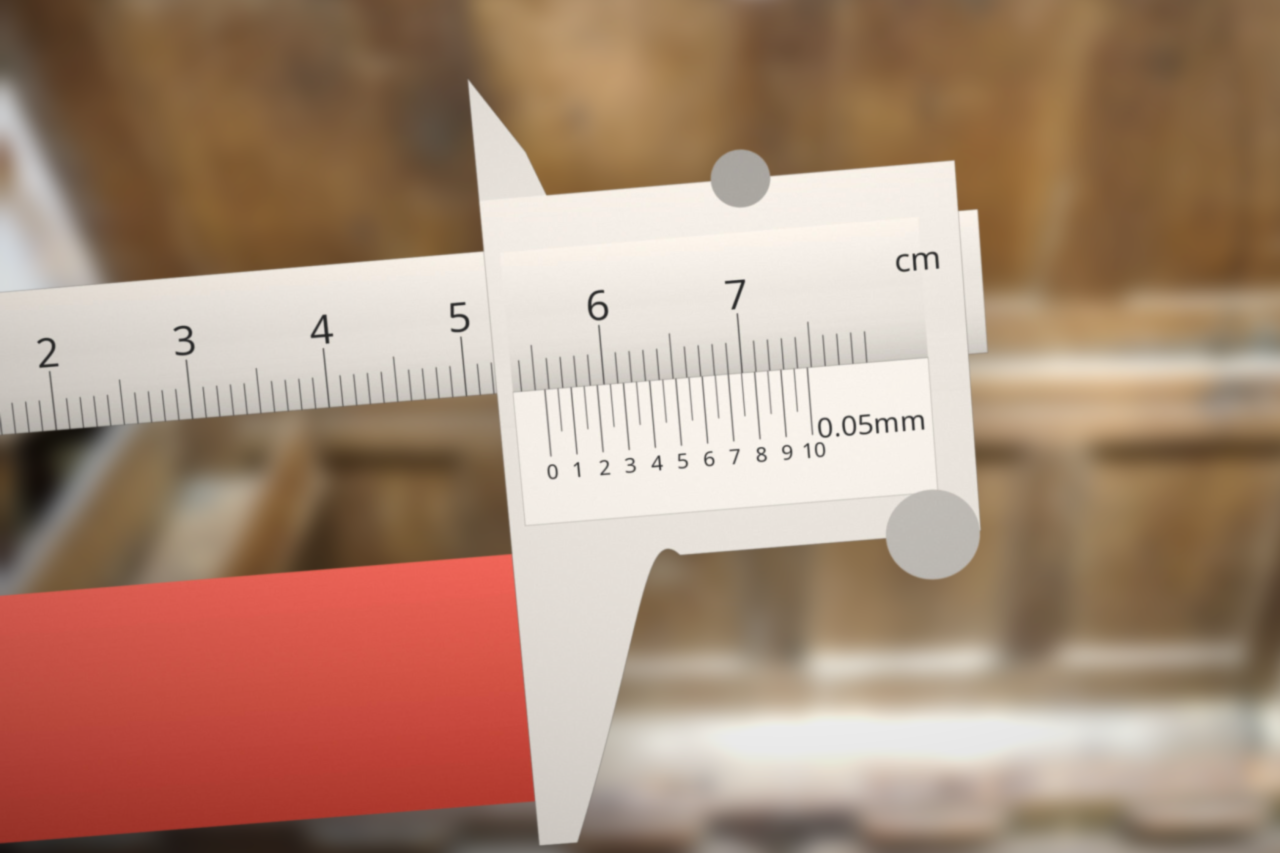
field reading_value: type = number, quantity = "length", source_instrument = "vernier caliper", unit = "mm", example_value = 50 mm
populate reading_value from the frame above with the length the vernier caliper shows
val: 55.7 mm
